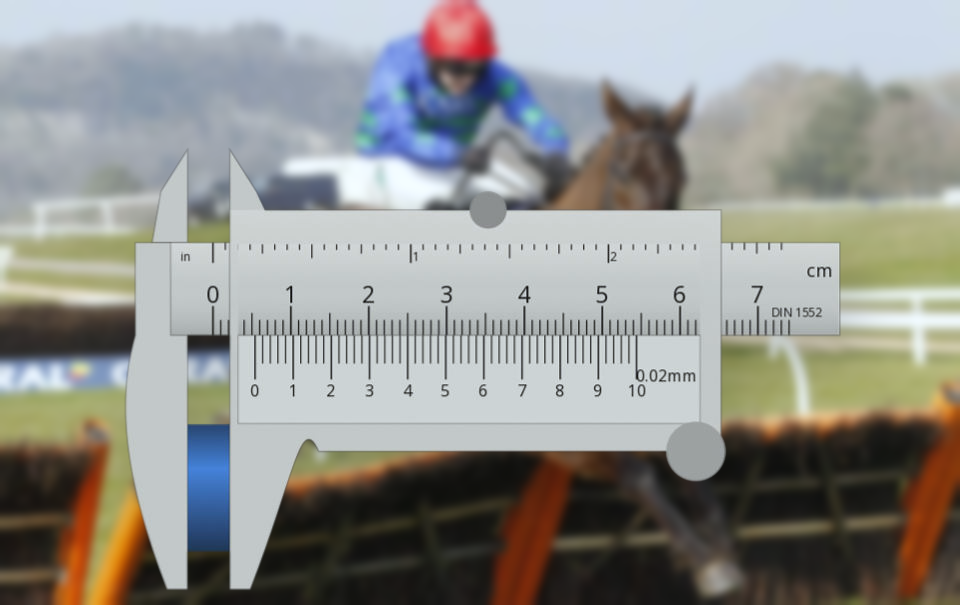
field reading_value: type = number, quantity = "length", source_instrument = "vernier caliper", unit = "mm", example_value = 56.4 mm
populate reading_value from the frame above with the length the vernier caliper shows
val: 5.4 mm
